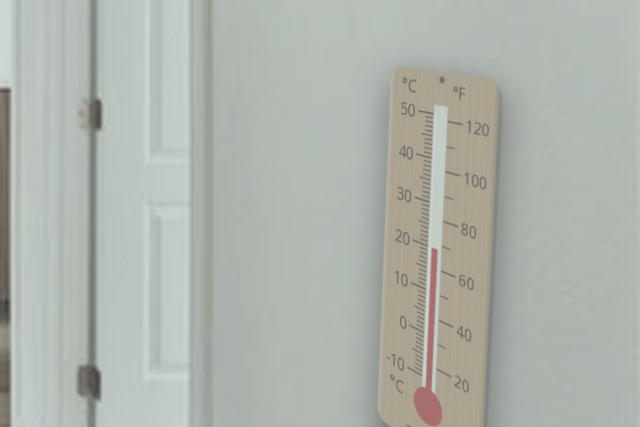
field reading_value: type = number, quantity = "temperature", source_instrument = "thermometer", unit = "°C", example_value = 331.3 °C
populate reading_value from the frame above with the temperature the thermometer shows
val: 20 °C
